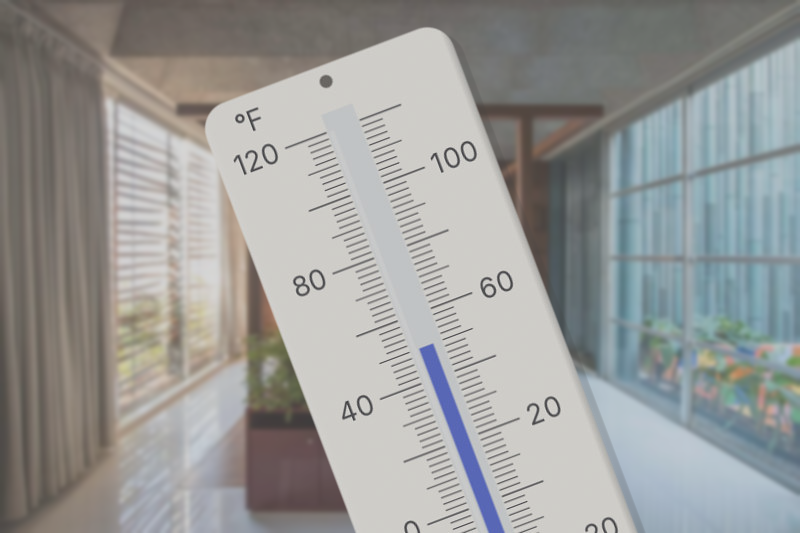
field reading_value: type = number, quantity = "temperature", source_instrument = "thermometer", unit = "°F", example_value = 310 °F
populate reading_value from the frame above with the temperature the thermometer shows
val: 50 °F
